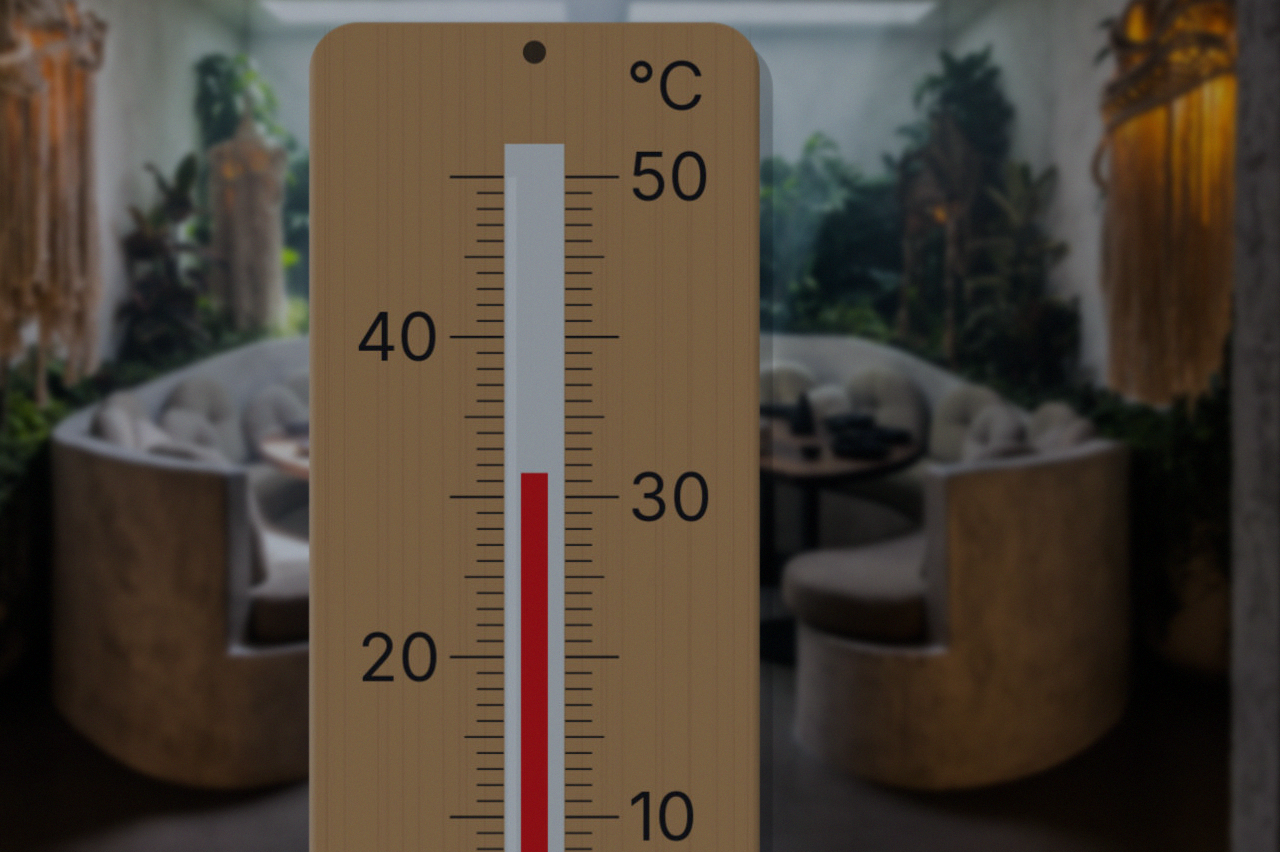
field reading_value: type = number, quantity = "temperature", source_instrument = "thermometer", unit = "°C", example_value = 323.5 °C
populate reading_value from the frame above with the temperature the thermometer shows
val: 31.5 °C
